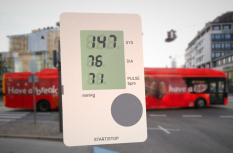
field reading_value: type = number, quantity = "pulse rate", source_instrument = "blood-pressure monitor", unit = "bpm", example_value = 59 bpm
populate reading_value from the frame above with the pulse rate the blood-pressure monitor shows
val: 71 bpm
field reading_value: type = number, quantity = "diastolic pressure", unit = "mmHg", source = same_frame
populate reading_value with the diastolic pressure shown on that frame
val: 76 mmHg
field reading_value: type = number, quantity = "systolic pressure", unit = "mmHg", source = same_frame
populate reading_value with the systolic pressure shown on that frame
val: 147 mmHg
